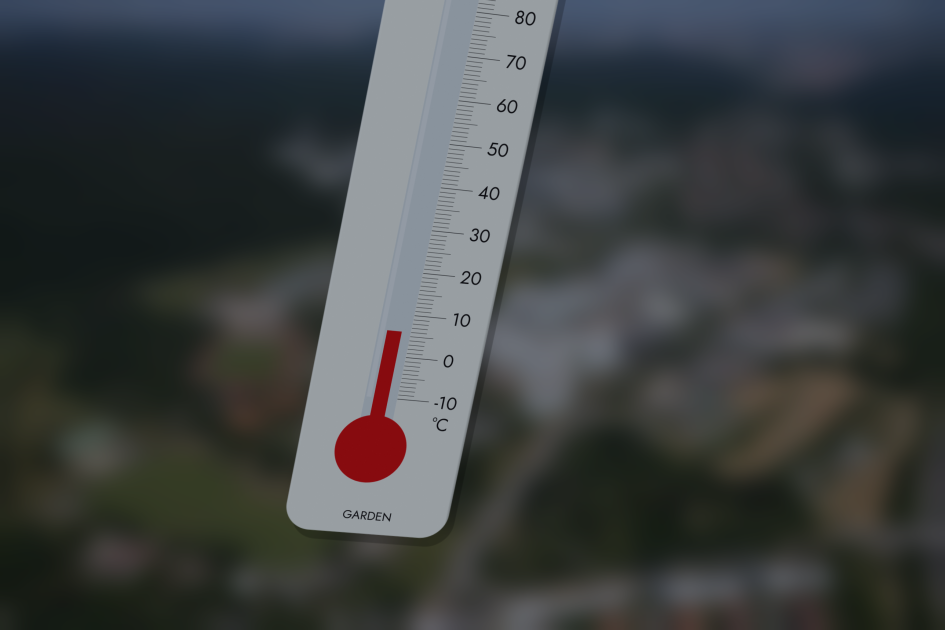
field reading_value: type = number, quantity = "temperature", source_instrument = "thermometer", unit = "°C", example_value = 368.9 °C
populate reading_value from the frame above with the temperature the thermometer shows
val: 6 °C
